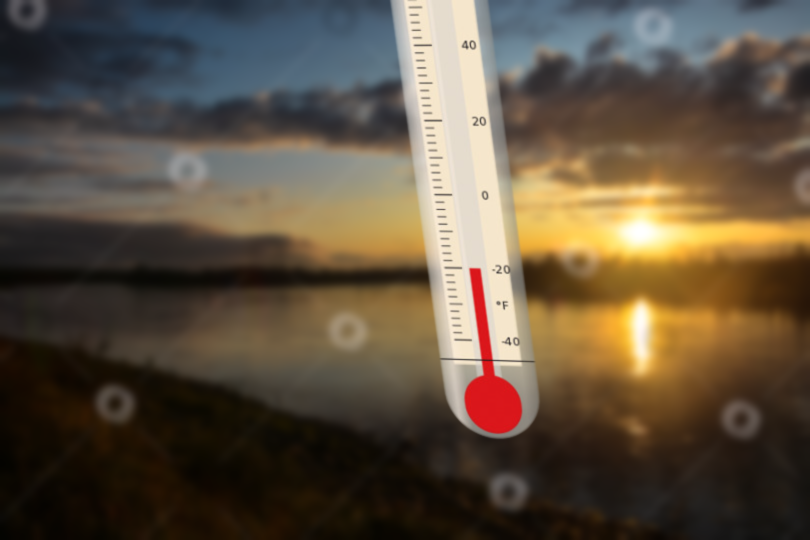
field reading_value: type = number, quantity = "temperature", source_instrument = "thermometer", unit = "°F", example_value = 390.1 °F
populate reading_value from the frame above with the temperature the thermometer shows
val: -20 °F
